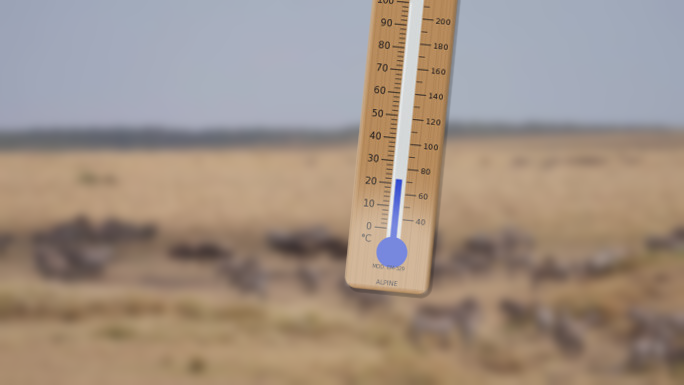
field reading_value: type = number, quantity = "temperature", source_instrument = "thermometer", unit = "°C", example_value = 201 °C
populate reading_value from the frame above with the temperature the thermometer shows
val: 22 °C
